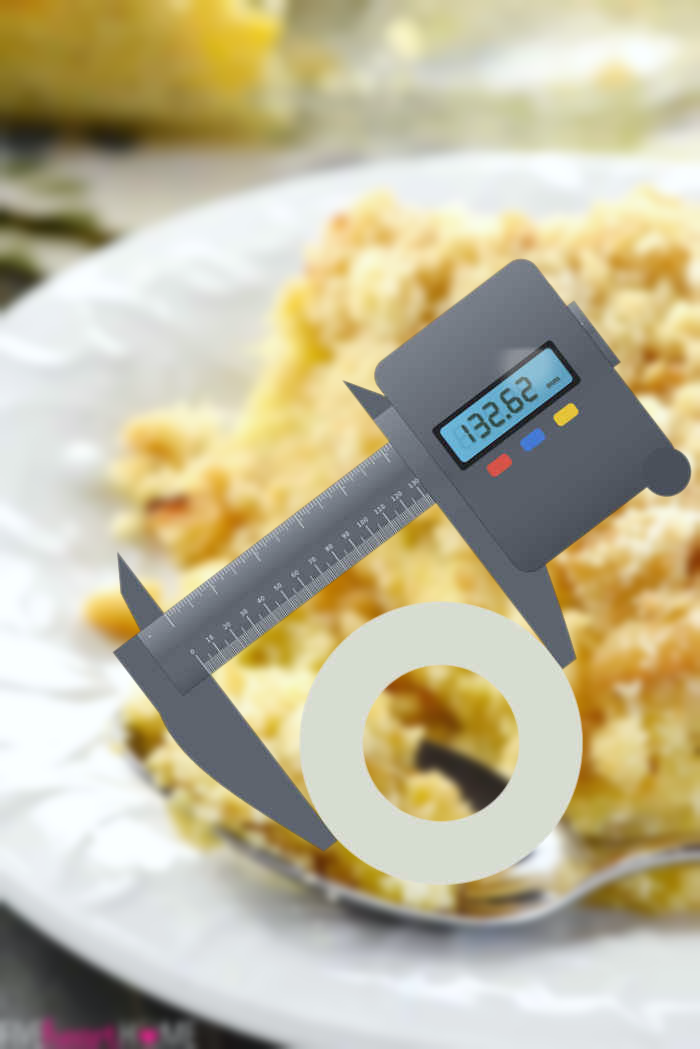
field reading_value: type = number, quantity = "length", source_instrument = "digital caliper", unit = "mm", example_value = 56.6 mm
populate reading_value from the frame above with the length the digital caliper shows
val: 132.62 mm
